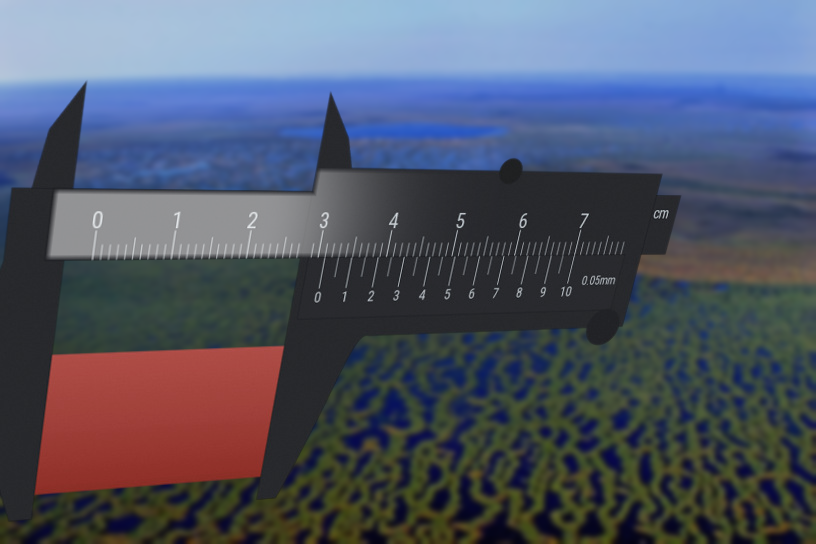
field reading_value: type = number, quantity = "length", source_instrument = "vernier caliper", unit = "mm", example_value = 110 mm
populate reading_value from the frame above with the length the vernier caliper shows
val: 31.0 mm
